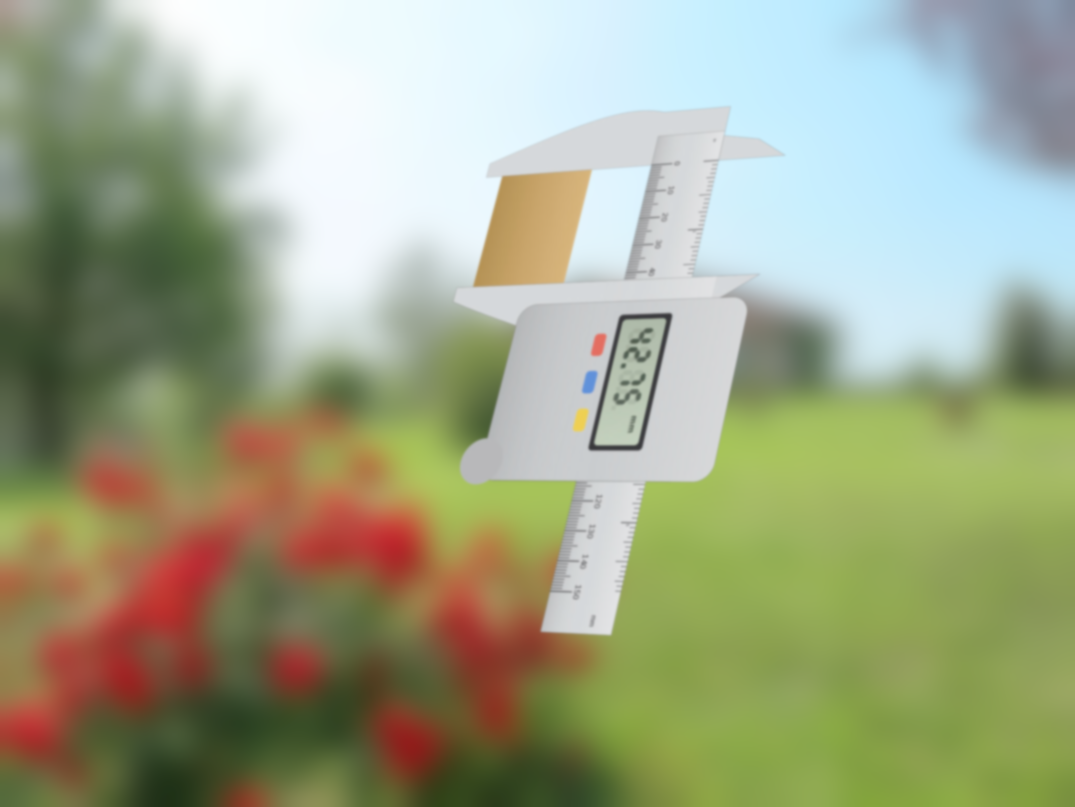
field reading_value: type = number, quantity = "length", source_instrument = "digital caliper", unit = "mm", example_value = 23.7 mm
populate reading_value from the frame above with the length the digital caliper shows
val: 42.75 mm
